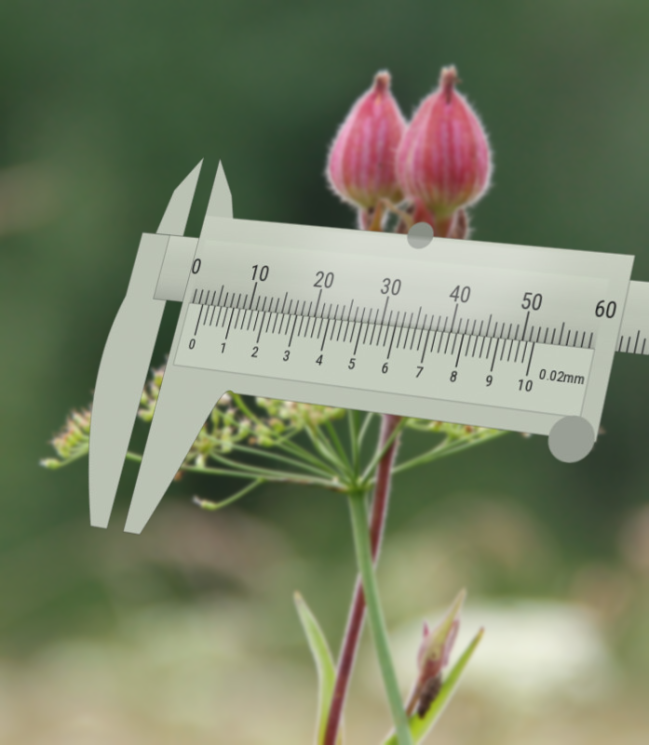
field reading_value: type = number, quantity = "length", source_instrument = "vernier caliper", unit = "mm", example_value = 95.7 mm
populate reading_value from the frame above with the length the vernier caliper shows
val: 2.6 mm
